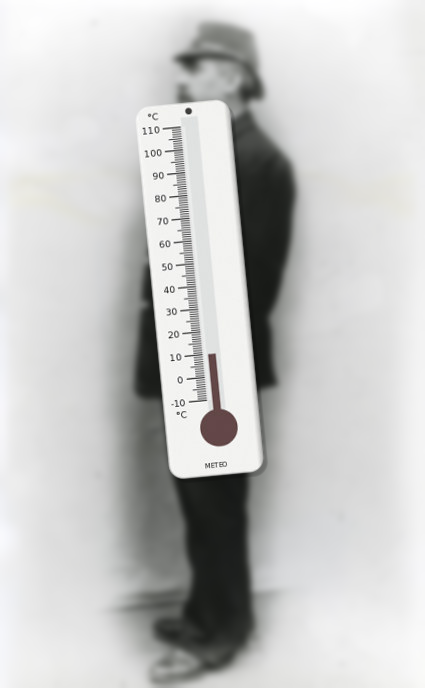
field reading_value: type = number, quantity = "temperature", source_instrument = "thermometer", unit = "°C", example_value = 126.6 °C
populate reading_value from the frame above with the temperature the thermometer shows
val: 10 °C
